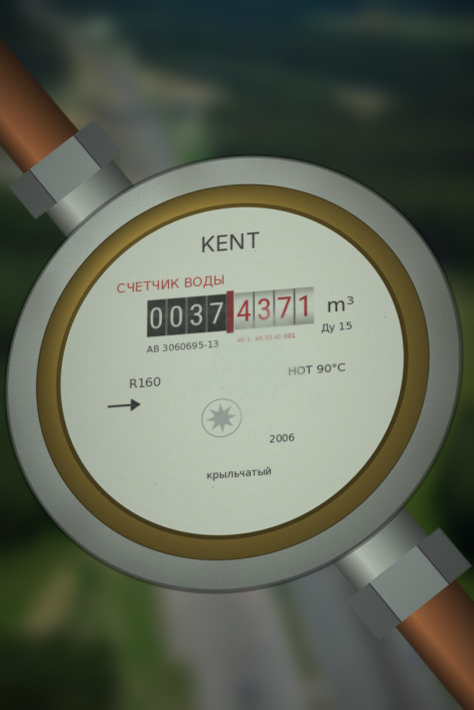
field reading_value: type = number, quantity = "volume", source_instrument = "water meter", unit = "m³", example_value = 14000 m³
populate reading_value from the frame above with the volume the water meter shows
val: 37.4371 m³
